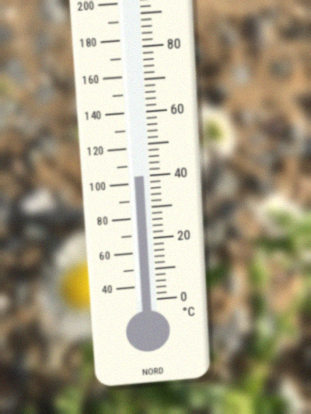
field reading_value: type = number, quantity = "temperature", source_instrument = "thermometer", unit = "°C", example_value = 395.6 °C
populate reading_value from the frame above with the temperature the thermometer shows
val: 40 °C
